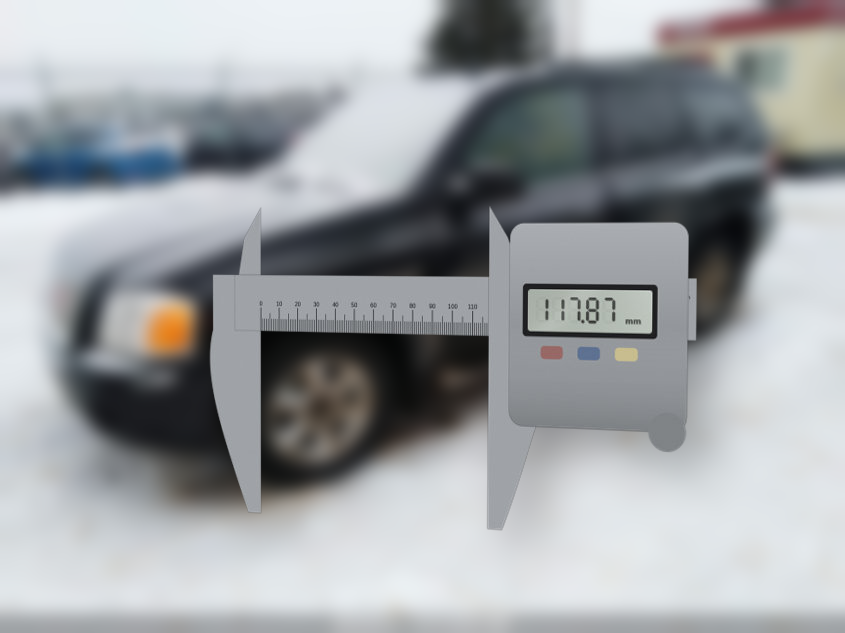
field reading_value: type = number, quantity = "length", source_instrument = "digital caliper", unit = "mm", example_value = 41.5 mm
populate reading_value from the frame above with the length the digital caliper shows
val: 117.87 mm
